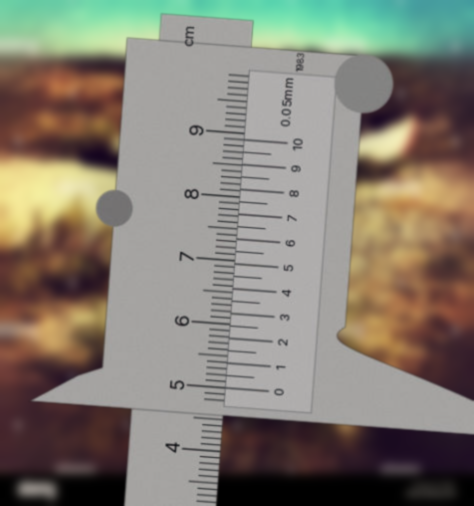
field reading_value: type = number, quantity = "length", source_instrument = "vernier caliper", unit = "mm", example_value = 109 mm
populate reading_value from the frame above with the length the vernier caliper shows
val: 50.0 mm
